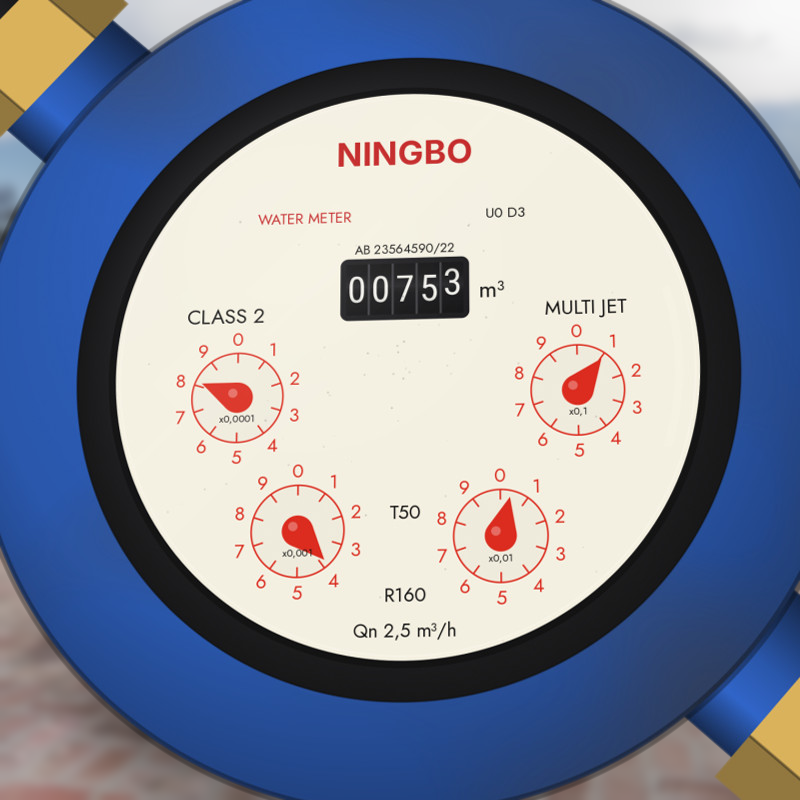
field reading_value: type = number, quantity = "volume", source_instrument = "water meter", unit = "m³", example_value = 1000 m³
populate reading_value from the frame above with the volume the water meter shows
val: 753.1038 m³
